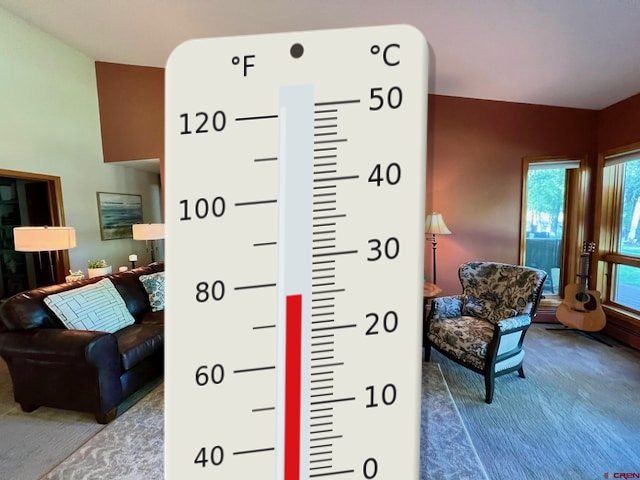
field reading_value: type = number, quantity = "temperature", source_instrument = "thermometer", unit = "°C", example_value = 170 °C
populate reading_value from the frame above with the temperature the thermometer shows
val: 25 °C
